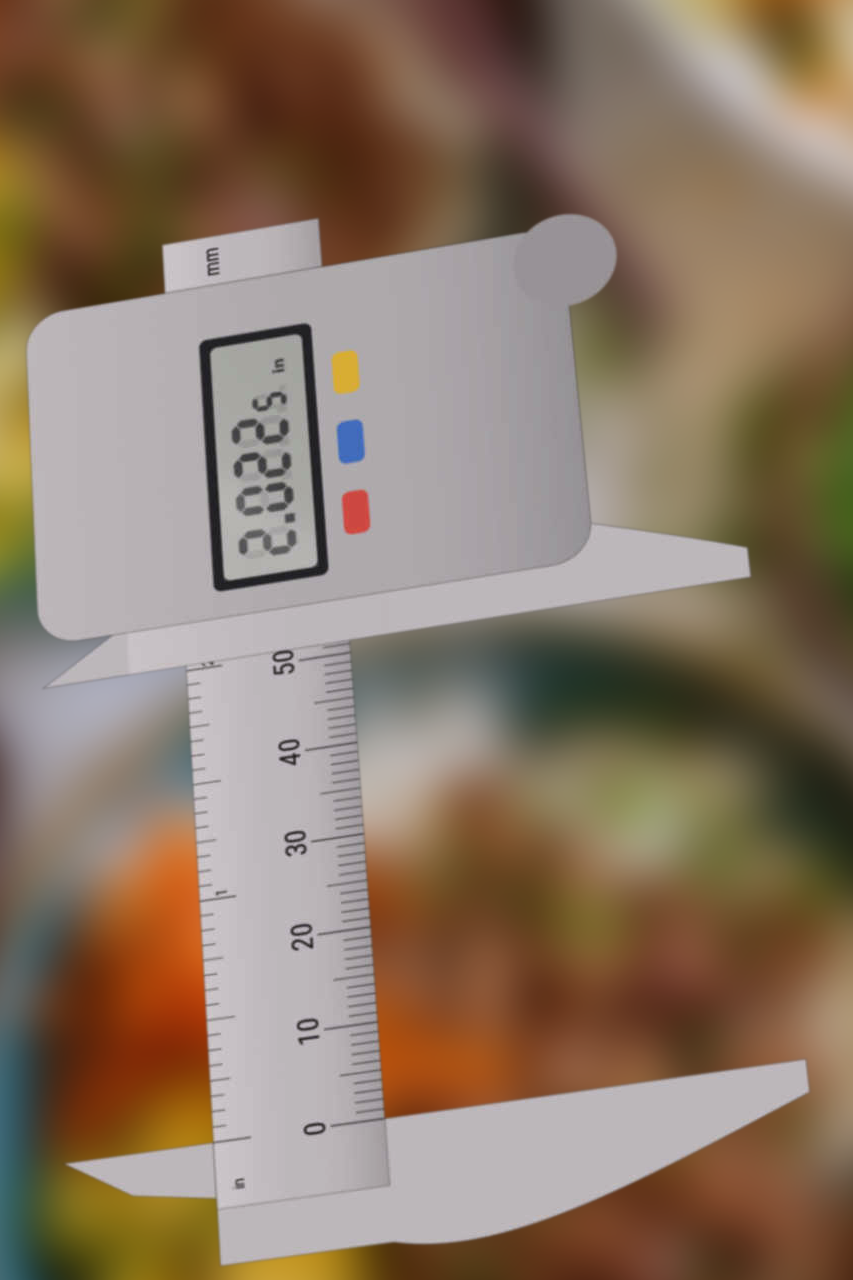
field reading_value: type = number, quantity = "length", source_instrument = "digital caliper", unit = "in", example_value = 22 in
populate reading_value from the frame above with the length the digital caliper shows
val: 2.0225 in
